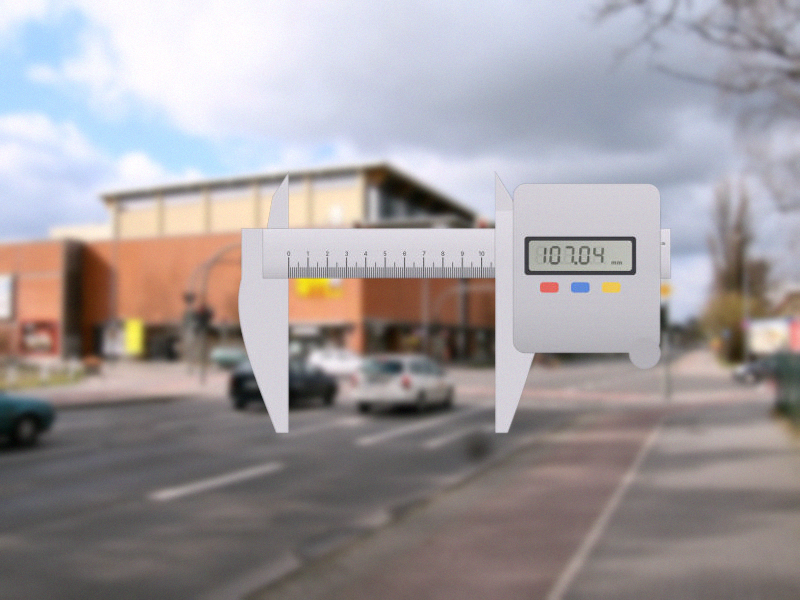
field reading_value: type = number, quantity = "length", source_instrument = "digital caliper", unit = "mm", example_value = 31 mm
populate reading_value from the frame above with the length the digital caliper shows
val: 107.04 mm
